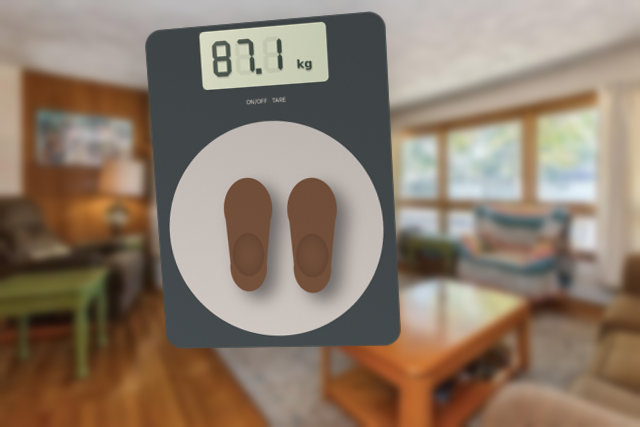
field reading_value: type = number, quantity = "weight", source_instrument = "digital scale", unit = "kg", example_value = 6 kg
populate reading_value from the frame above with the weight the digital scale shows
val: 87.1 kg
